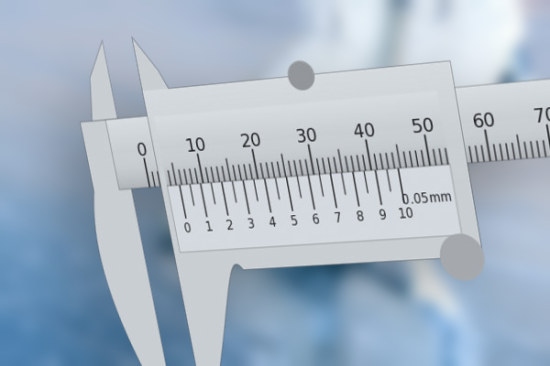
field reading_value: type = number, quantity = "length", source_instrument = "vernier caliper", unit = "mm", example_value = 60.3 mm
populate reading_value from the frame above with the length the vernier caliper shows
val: 5.6 mm
